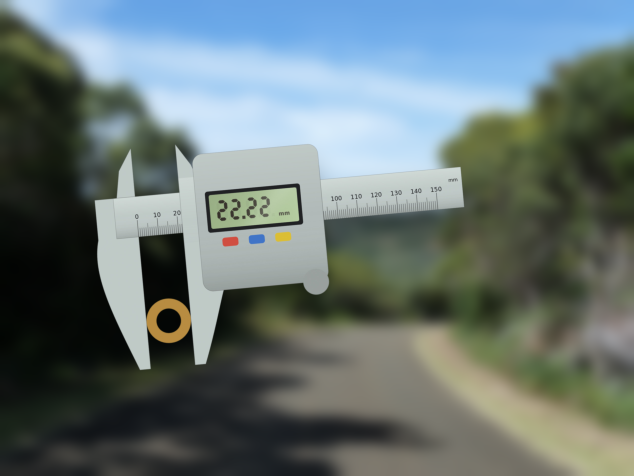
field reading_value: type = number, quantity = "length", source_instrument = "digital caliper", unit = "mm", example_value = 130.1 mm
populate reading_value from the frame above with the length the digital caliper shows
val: 22.22 mm
